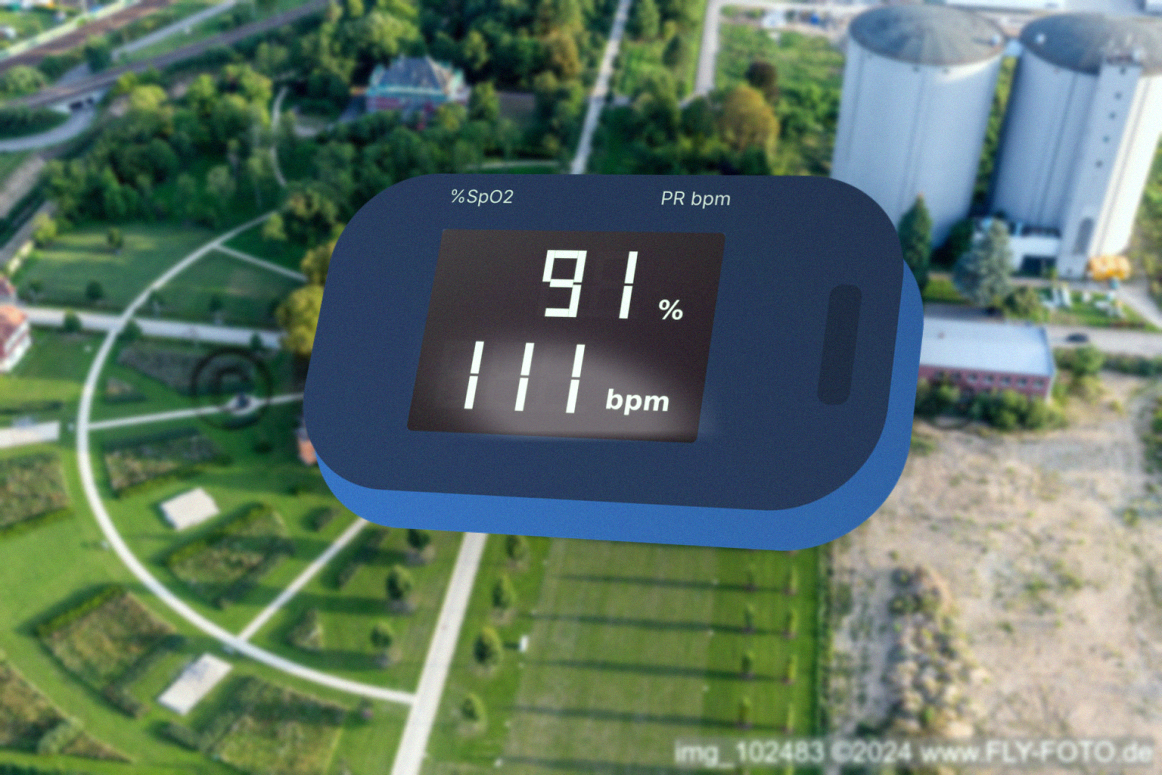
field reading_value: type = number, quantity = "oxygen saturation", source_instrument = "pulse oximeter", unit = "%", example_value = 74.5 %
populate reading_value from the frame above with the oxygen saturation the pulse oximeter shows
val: 91 %
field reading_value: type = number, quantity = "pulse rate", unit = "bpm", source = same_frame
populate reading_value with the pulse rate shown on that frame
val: 111 bpm
